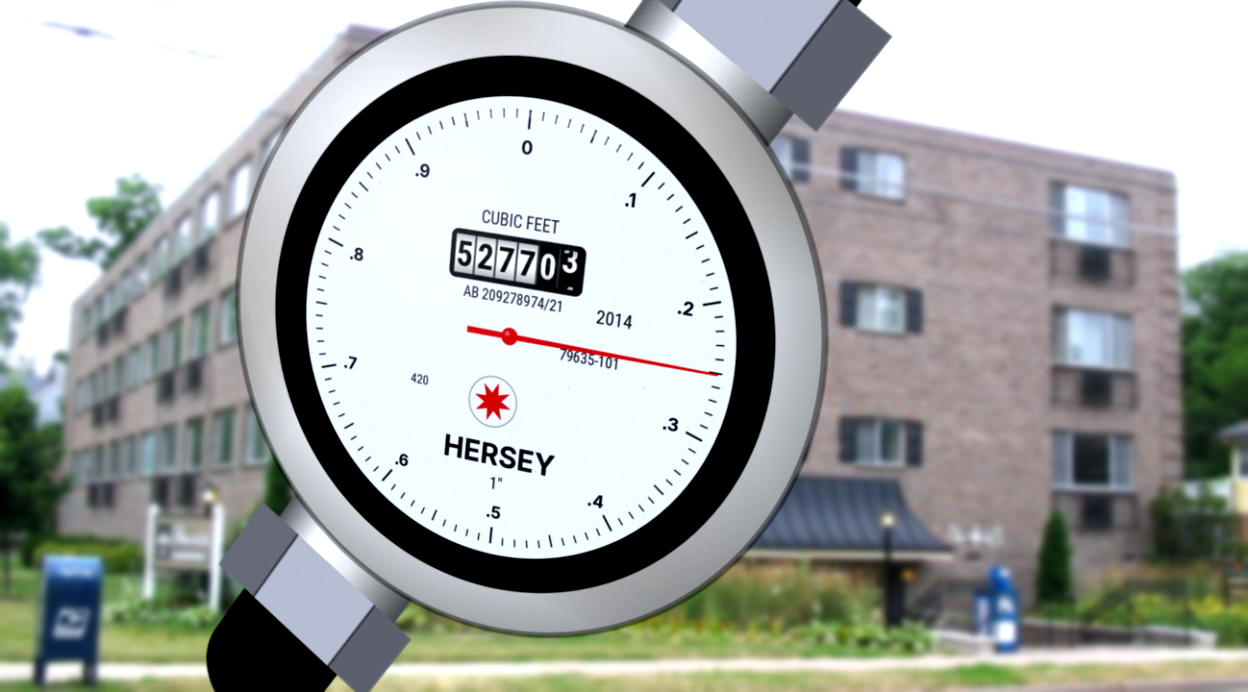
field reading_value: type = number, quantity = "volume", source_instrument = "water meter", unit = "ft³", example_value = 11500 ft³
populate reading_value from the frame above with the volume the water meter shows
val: 527703.25 ft³
